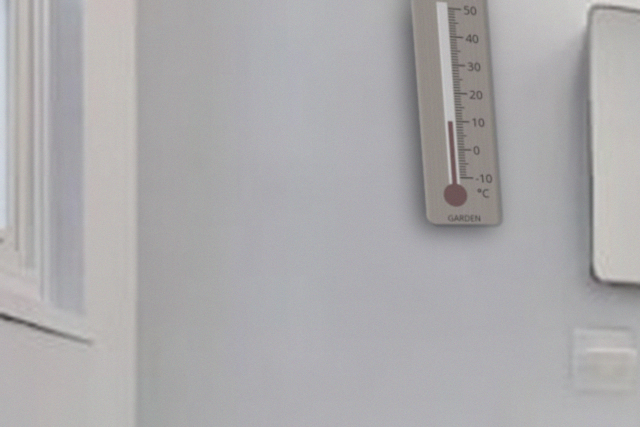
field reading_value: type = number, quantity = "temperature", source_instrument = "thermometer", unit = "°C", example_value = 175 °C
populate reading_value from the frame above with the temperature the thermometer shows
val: 10 °C
